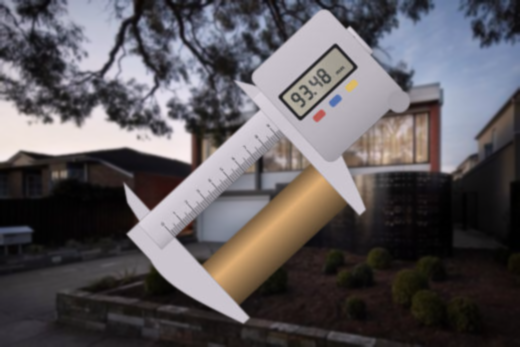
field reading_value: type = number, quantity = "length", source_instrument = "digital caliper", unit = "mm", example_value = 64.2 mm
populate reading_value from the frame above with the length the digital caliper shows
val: 93.48 mm
